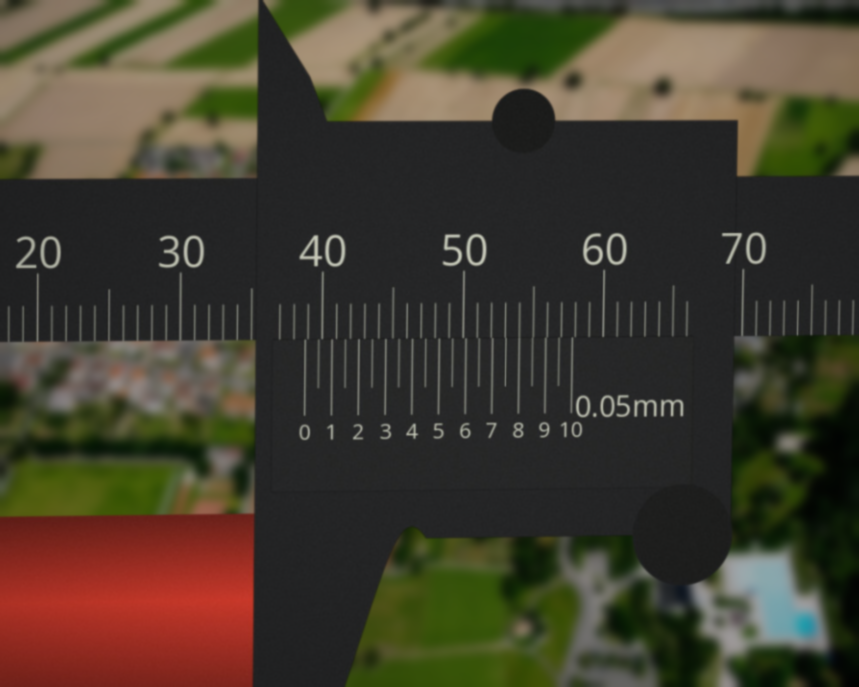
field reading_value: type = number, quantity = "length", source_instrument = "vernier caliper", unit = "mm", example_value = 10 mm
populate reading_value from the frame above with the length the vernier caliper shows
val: 38.8 mm
